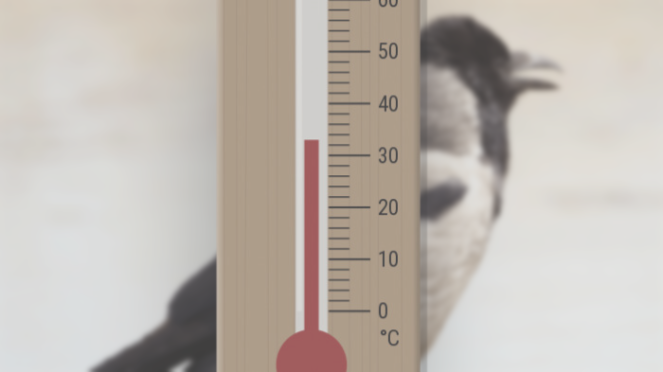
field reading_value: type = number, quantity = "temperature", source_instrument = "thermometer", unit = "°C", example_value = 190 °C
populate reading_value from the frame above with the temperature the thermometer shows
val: 33 °C
